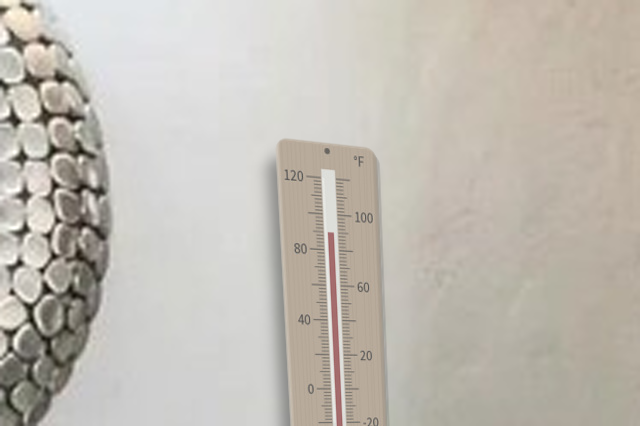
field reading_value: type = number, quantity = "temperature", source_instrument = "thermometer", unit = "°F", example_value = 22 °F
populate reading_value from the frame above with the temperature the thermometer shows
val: 90 °F
